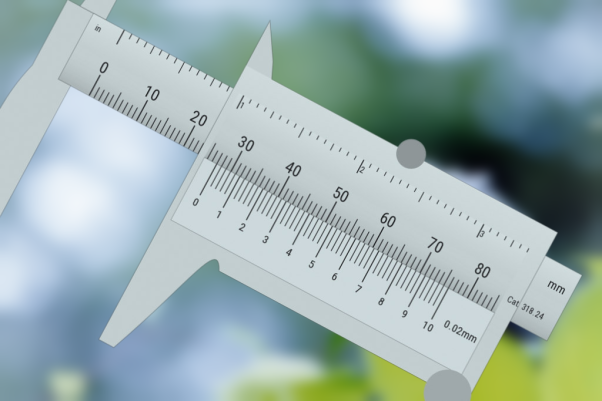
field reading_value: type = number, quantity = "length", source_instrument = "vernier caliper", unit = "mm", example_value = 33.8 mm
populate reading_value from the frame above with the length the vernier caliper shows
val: 27.0 mm
